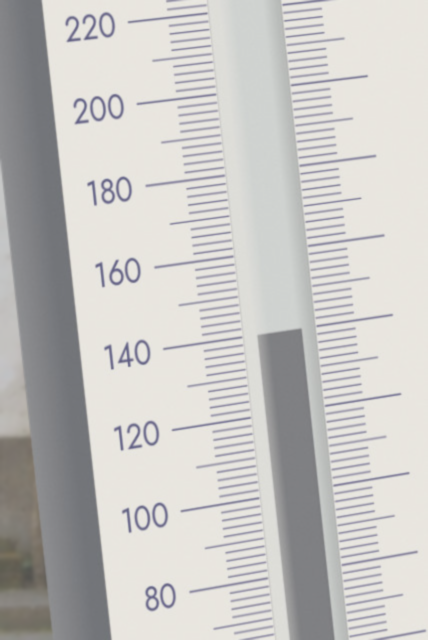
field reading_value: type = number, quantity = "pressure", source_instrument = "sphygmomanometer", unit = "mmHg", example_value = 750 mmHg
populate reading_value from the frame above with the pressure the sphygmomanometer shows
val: 140 mmHg
